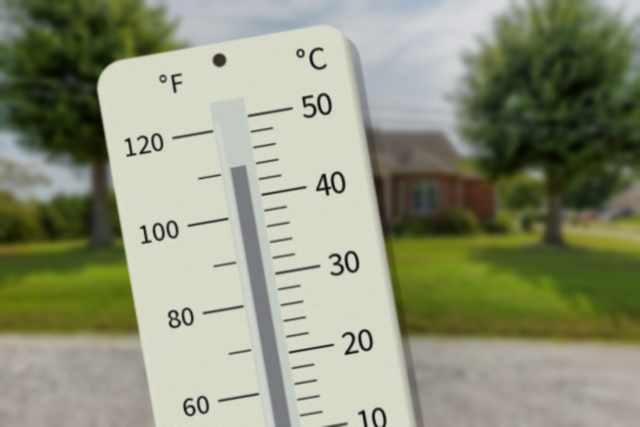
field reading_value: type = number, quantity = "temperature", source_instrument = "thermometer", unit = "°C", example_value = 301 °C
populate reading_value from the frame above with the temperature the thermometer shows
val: 44 °C
